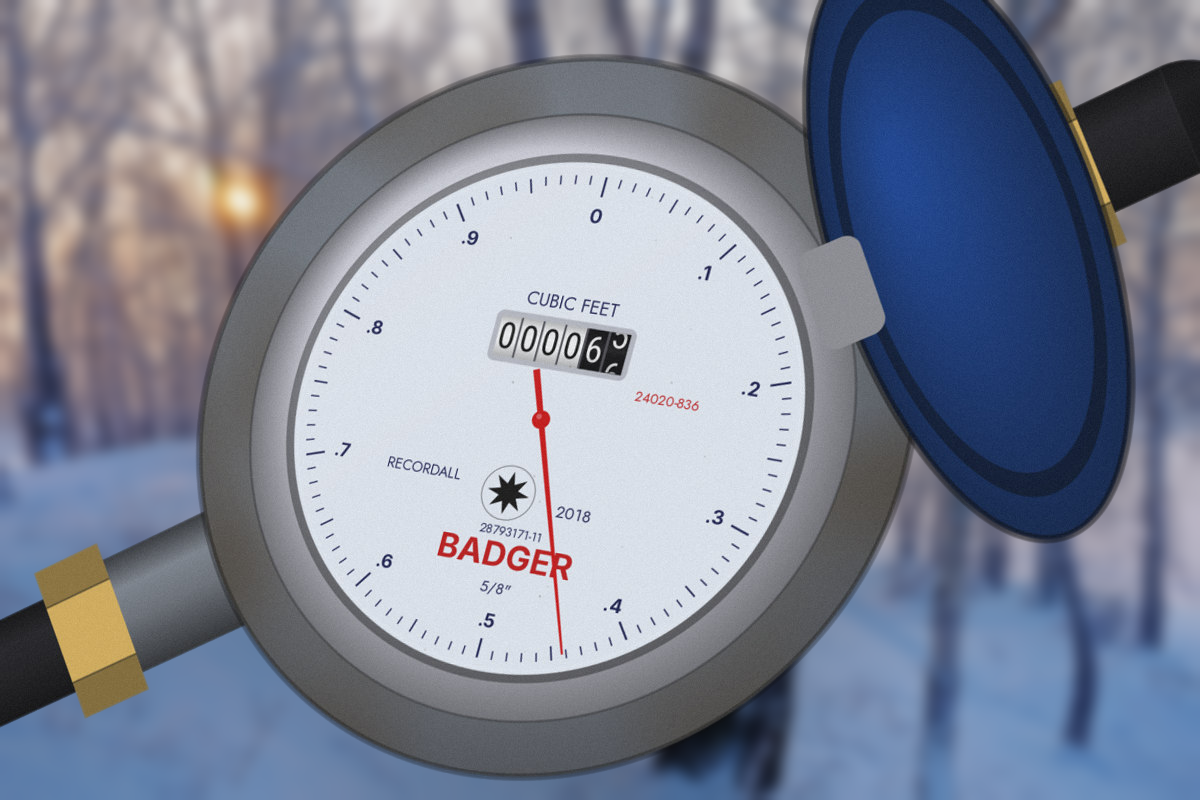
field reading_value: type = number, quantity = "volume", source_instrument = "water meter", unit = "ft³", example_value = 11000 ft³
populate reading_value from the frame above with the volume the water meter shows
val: 65.44 ft³
